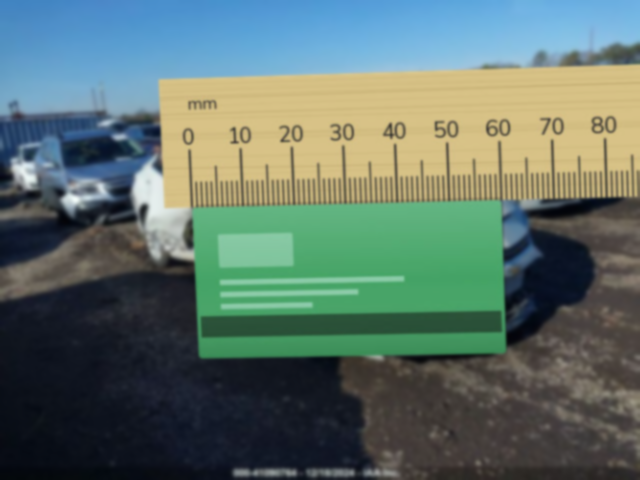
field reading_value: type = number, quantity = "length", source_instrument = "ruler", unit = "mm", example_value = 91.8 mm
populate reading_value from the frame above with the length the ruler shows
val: 60 mm
